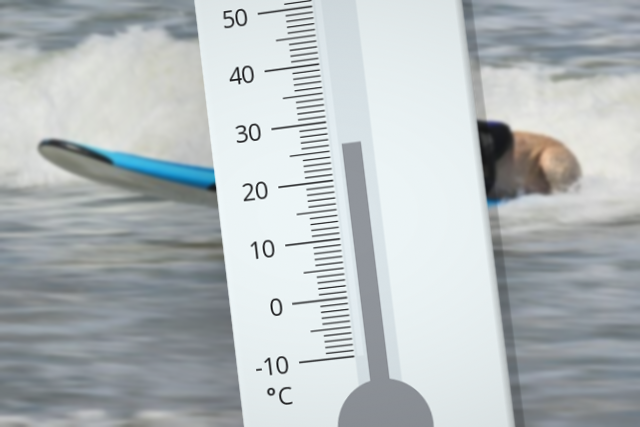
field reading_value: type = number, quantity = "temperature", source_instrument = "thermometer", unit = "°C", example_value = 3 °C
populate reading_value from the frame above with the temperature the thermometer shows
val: 26 °C
